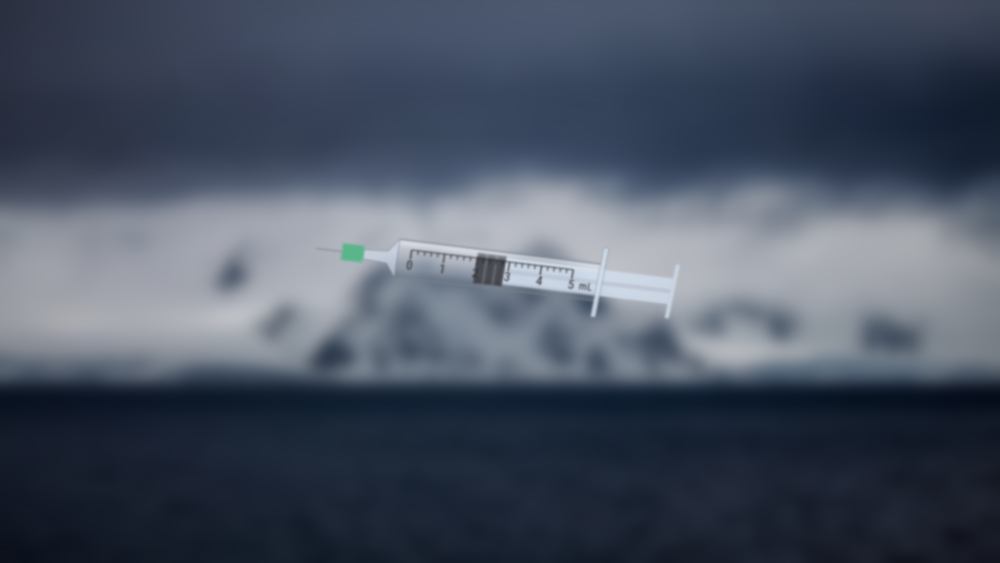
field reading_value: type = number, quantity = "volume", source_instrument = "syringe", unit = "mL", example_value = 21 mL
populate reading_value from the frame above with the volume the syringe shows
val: 2 mL
